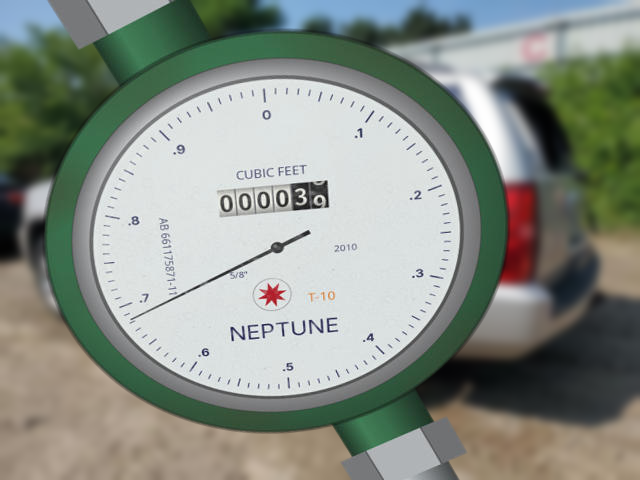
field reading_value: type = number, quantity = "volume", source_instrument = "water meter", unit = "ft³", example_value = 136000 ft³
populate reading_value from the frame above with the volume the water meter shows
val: 38.68 ft³
